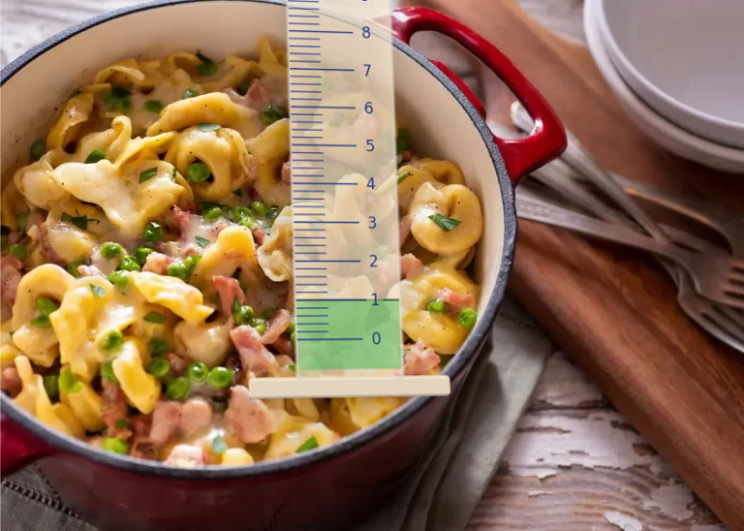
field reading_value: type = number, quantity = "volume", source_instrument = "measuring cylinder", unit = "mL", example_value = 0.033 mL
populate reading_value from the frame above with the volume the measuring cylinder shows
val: 1 mL
